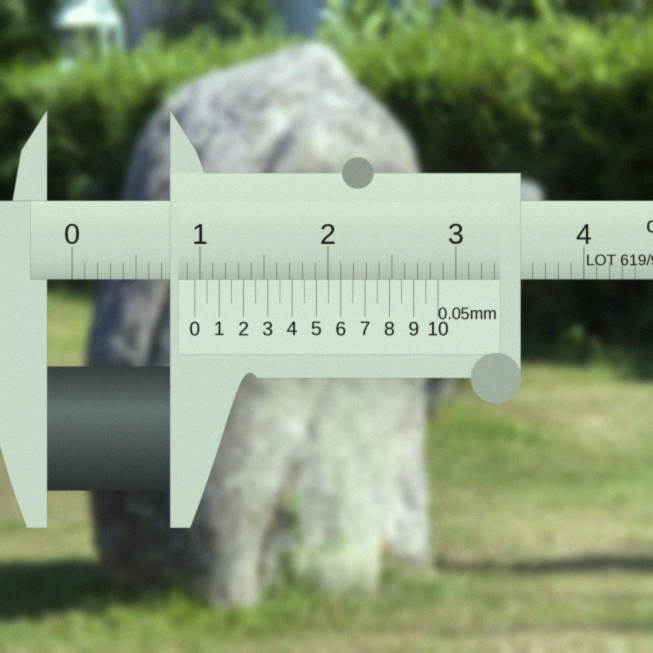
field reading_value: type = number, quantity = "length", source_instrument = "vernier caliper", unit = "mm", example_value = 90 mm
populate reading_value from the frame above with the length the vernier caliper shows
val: 9.6 mm
